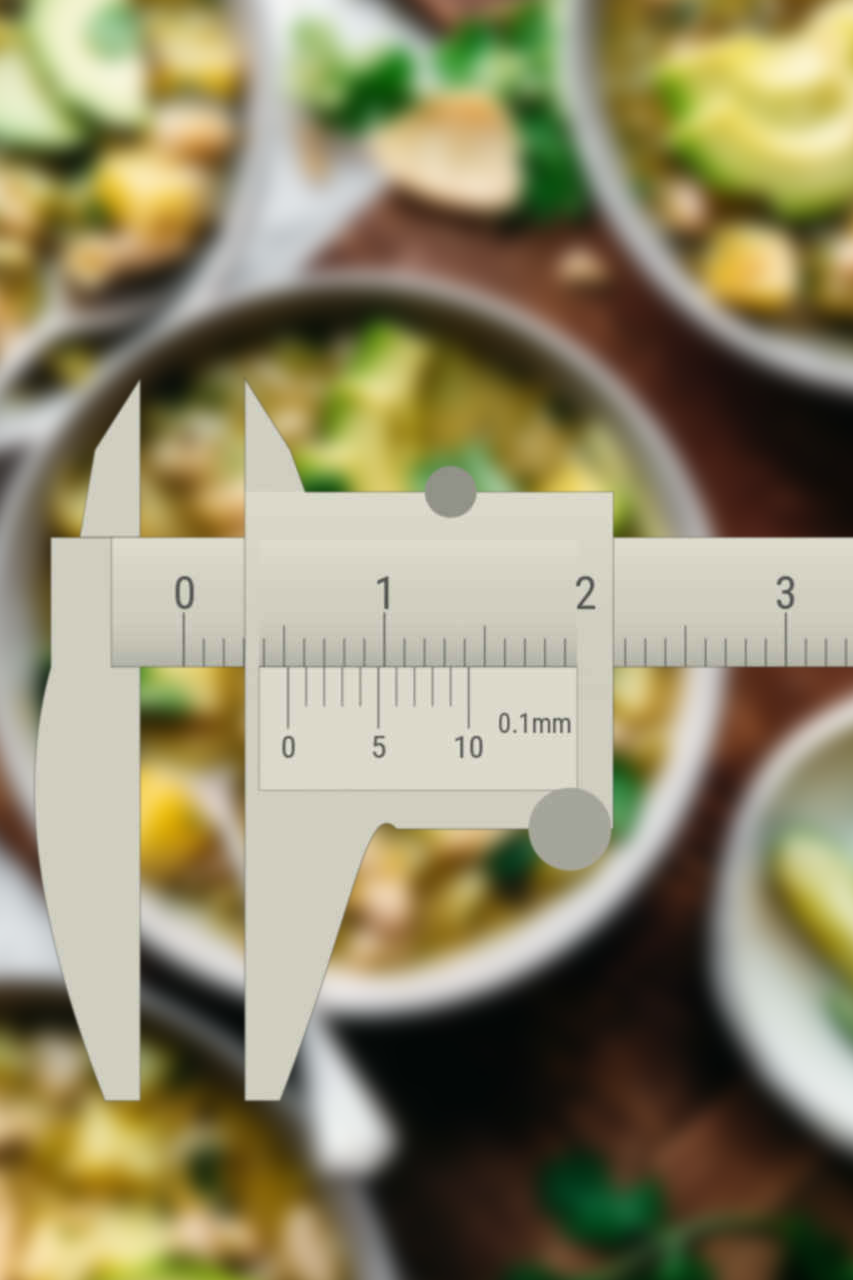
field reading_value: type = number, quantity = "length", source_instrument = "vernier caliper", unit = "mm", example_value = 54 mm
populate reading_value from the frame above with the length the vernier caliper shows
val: 5.2 mm
